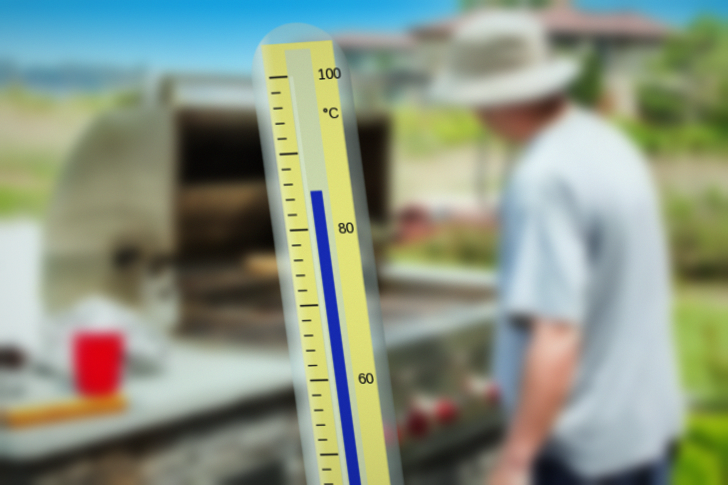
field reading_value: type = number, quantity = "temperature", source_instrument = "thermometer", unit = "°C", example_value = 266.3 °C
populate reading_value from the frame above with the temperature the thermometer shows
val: 85 °C
